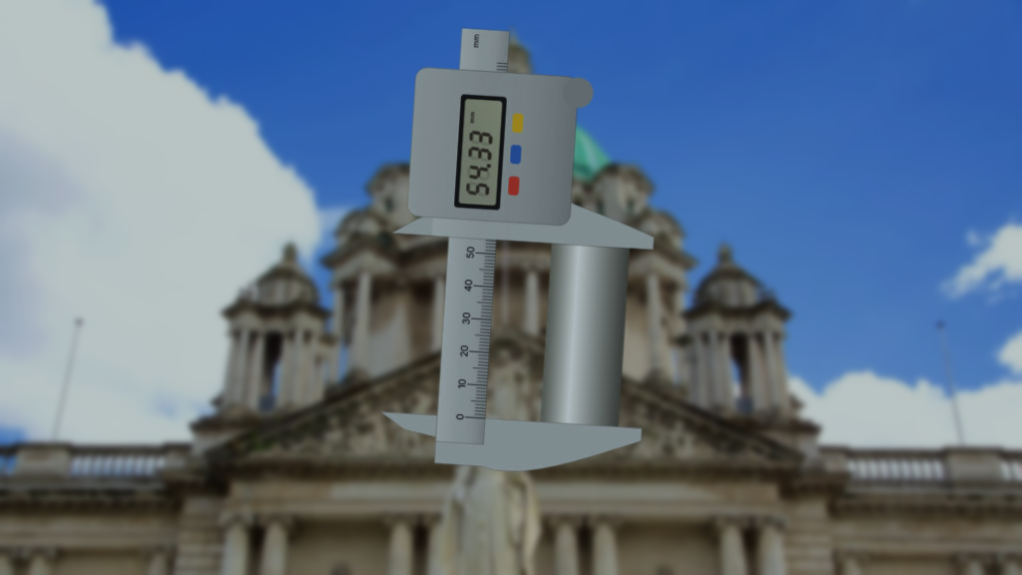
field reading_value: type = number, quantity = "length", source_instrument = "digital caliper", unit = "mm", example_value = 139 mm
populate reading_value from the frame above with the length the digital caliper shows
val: 54.33 mm
